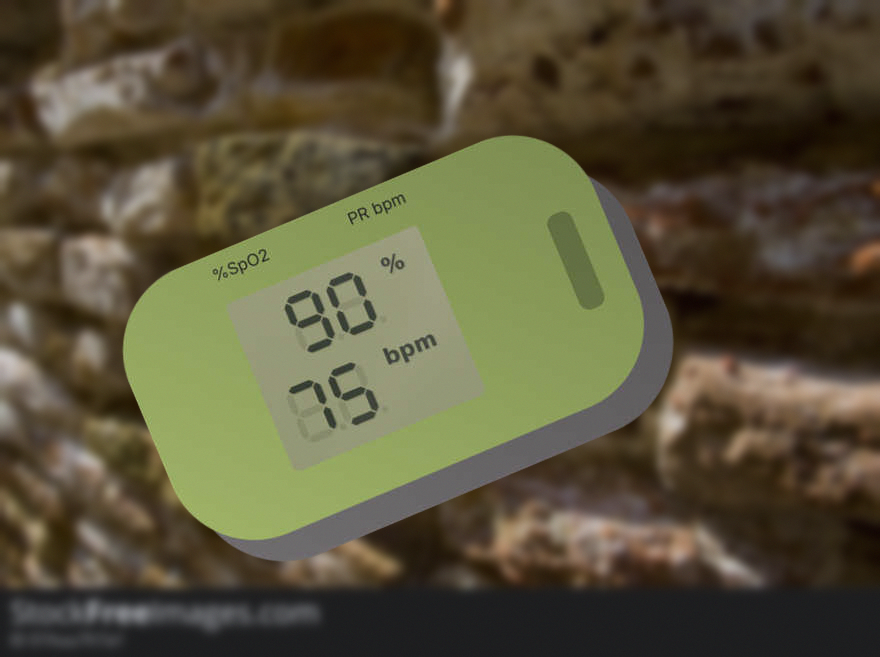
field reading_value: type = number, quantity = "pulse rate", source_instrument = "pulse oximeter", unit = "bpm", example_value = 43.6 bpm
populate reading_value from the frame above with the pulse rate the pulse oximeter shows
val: 75 bpm
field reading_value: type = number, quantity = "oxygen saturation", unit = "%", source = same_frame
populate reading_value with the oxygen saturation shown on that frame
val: 90 %
